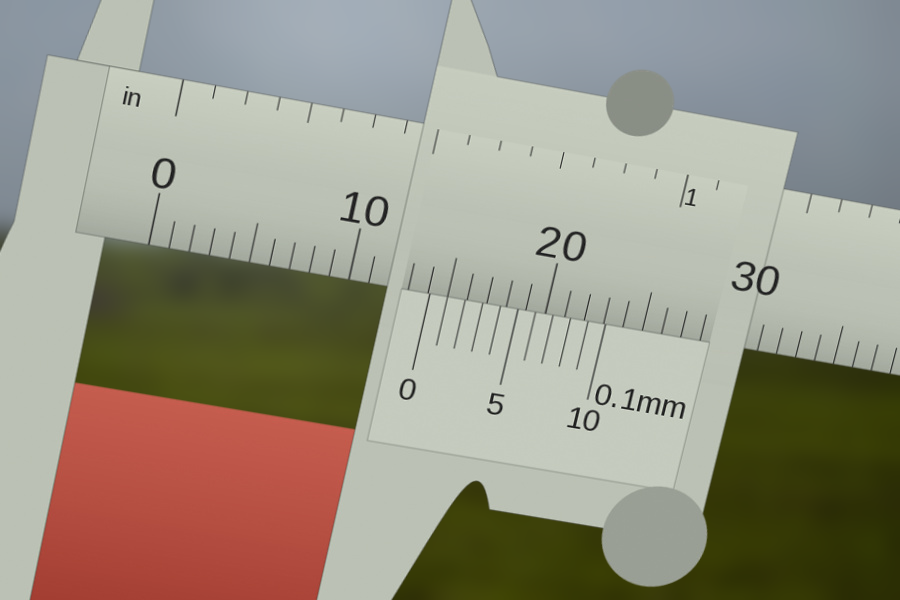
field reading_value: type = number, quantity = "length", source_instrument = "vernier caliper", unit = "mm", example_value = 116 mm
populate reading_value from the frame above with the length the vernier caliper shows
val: 14.1 mm
